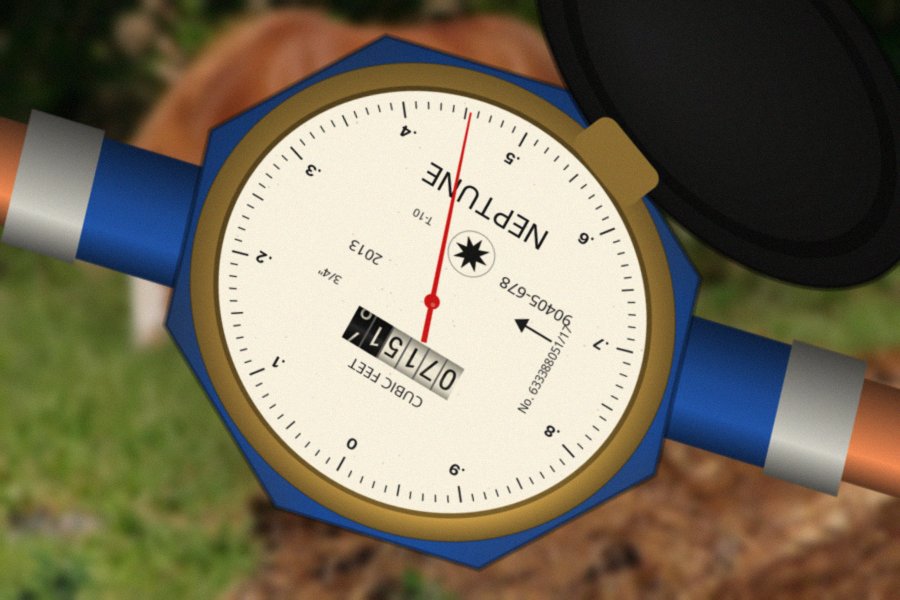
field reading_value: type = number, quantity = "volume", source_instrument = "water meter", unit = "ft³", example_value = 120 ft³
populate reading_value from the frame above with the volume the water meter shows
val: 71517.45 ft³
